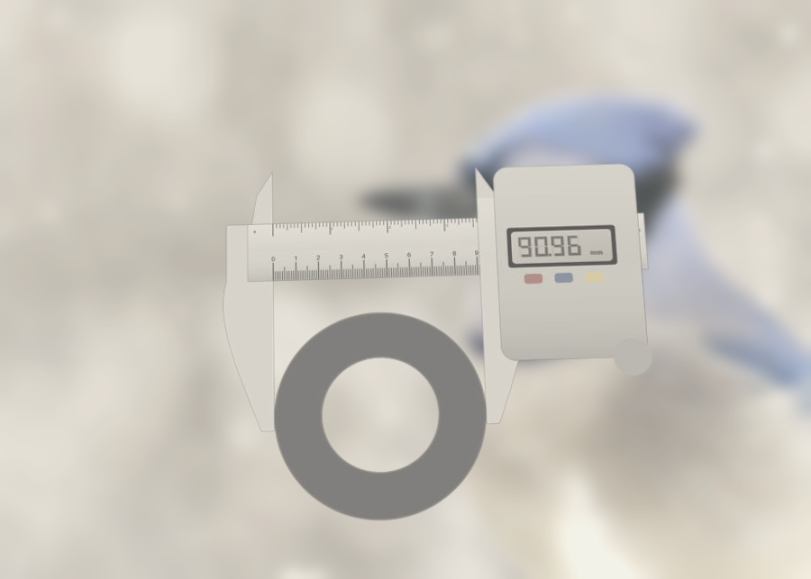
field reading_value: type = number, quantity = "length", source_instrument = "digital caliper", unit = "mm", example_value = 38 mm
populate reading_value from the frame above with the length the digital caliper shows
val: 90.96 mm
